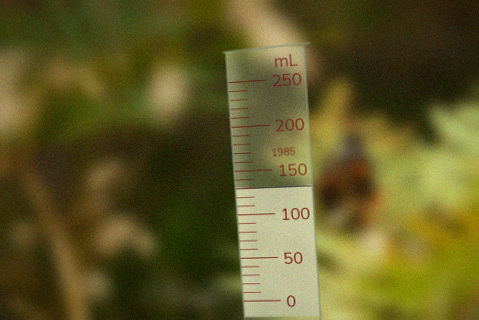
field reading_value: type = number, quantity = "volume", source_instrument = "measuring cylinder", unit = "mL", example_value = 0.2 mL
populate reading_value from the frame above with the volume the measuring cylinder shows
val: 130 mL
